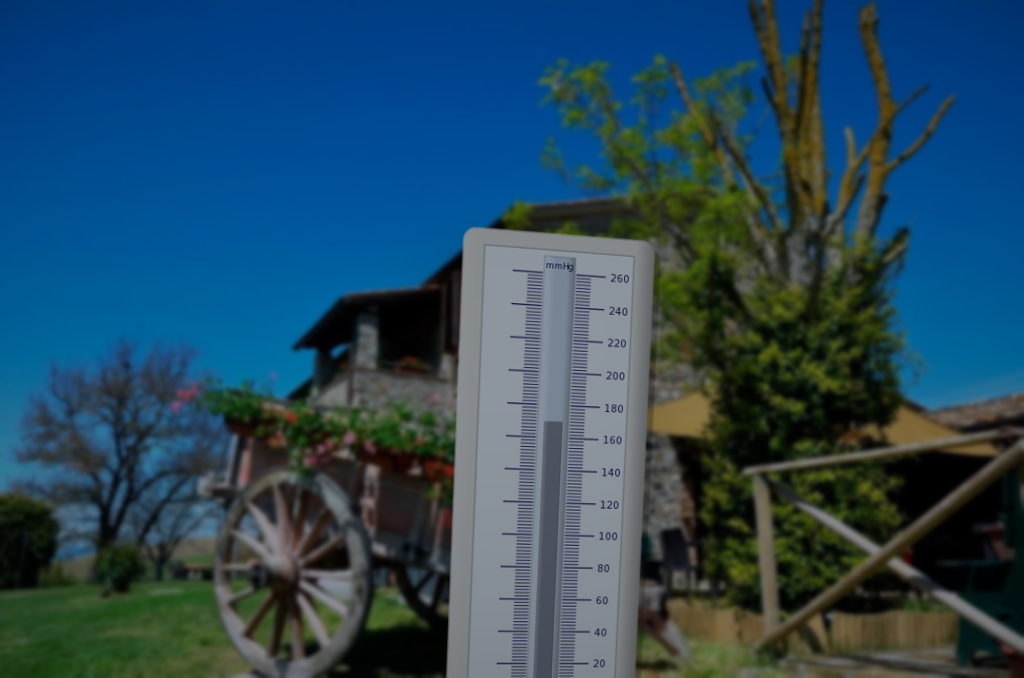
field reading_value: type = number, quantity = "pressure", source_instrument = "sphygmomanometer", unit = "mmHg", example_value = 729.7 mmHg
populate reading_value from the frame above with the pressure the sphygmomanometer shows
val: 170 mmHg
